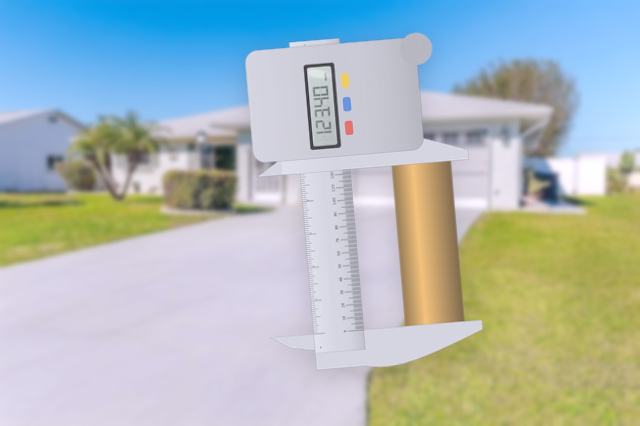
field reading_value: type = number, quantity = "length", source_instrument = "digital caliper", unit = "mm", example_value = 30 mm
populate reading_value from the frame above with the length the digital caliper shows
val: 123.40 mm
